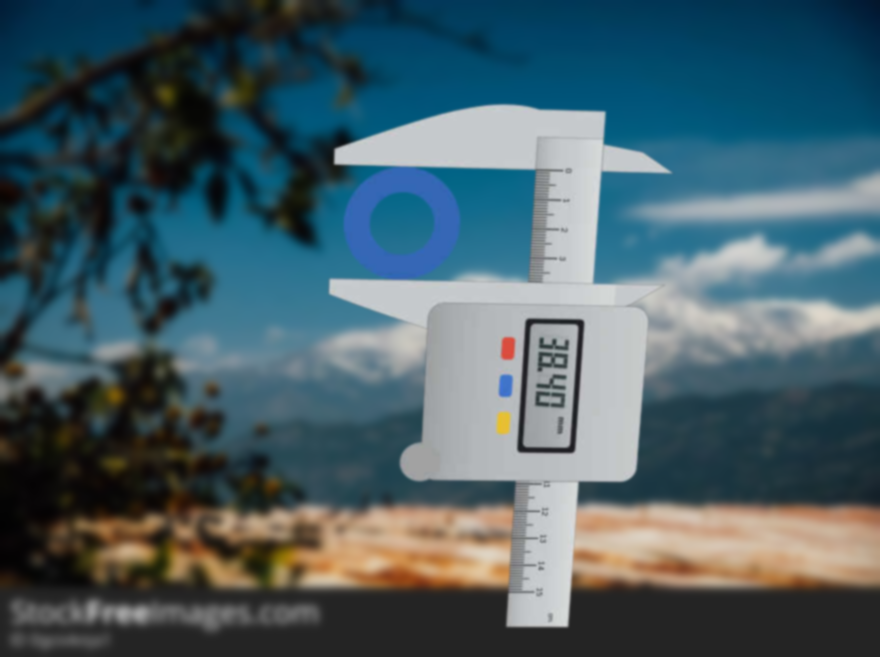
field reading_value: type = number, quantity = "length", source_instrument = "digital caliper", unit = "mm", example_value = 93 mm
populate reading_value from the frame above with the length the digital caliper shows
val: 38.40 mm
